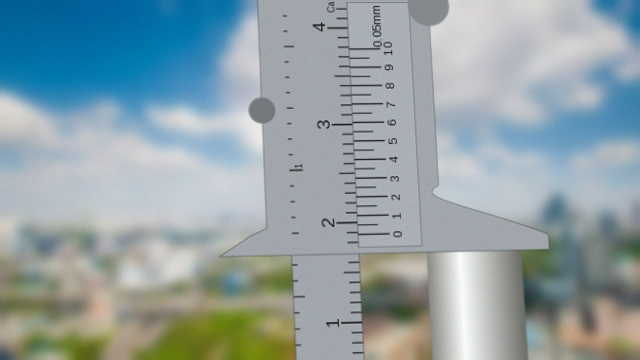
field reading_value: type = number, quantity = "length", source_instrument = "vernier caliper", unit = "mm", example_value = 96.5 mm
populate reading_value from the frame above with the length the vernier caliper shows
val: 18.8 mm
